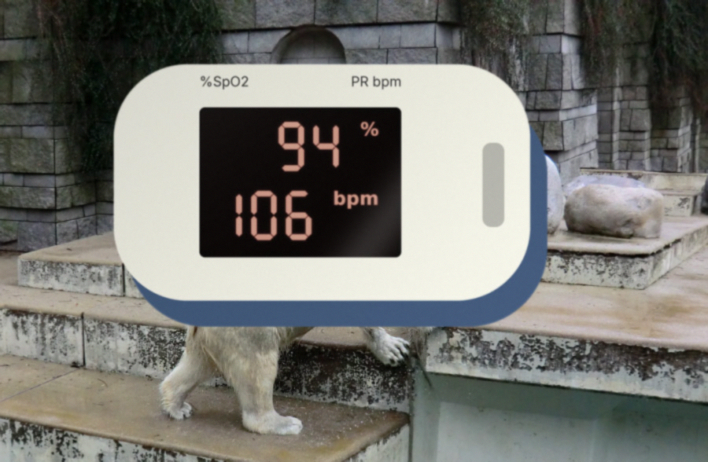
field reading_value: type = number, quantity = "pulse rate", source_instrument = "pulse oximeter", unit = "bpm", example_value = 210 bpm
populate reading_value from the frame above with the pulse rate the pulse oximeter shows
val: 106 bpm
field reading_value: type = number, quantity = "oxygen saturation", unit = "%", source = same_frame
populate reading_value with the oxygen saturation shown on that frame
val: 94 %
